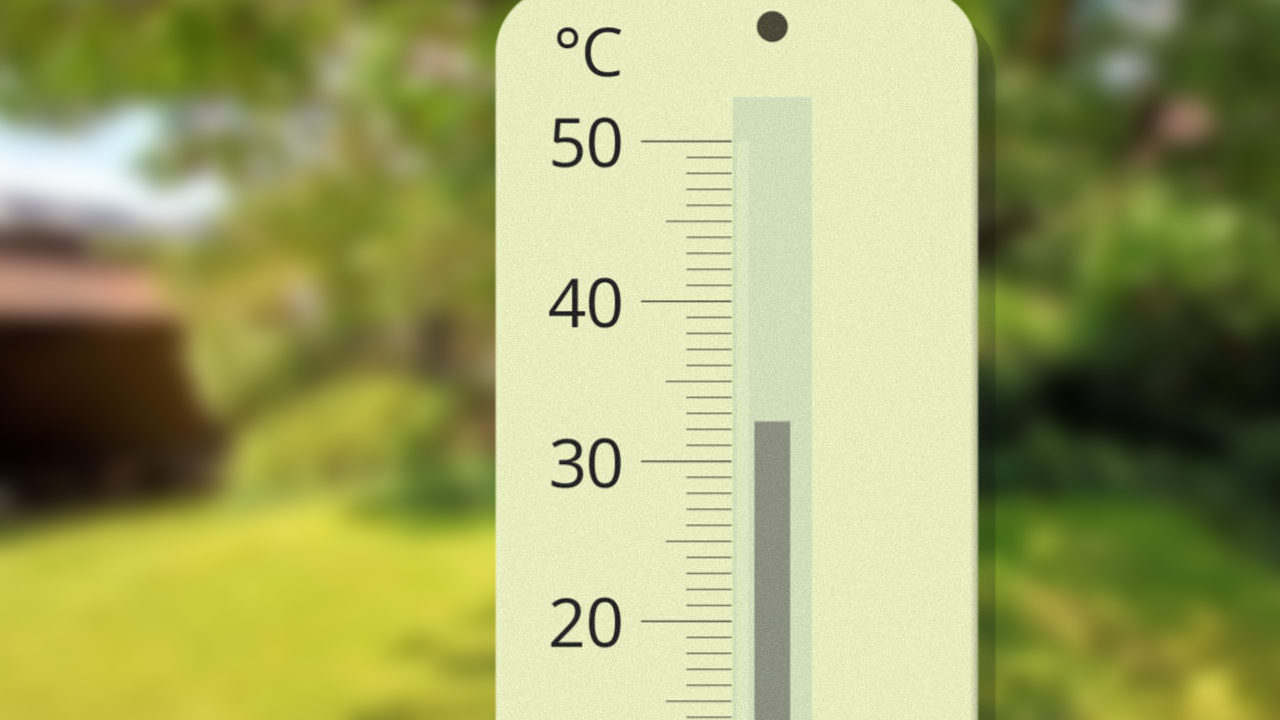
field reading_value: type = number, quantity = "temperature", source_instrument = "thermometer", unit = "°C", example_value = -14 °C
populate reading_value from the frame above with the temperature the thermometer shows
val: 32.5 °C
